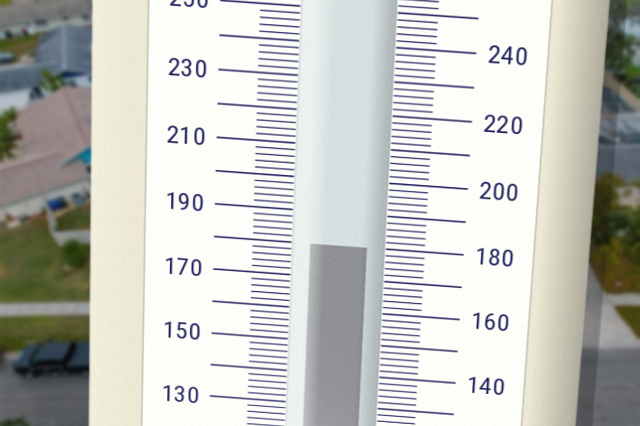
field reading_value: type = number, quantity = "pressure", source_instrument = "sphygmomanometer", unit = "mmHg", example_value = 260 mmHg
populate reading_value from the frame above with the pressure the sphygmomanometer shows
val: 180 mmHg
